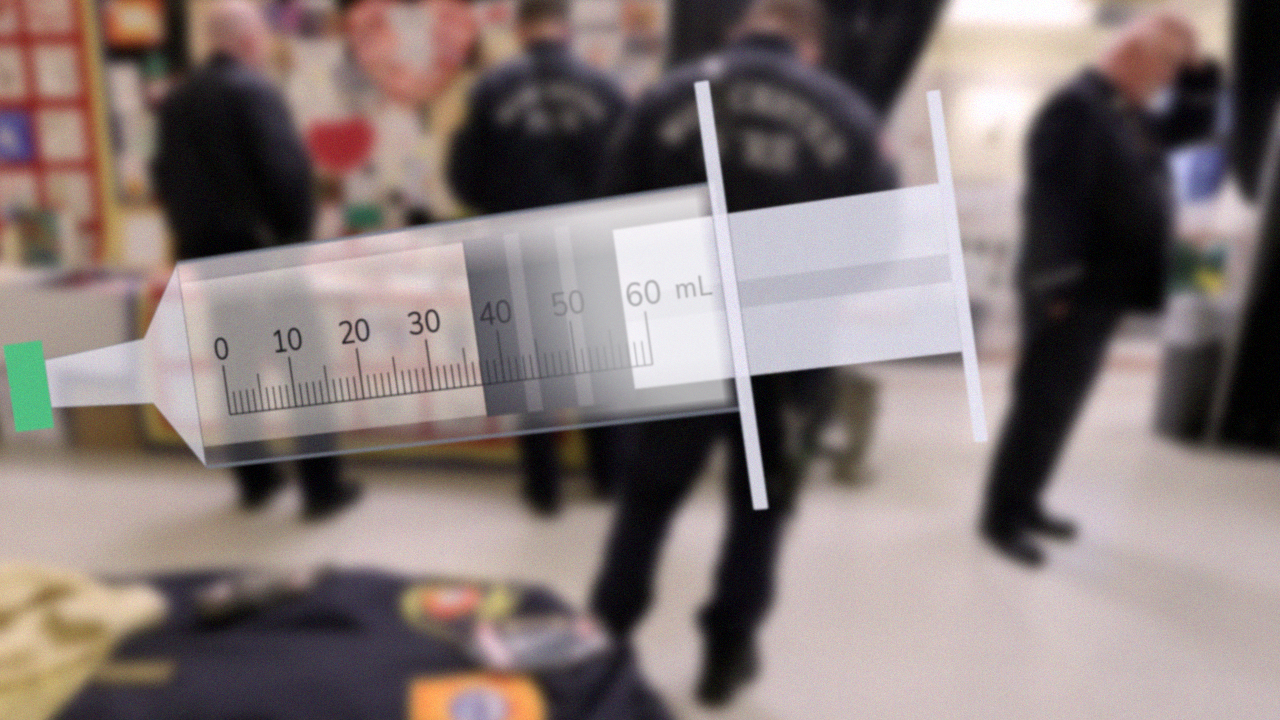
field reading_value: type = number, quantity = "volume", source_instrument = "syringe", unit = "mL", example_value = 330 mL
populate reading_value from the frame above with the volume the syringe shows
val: 37 mL
